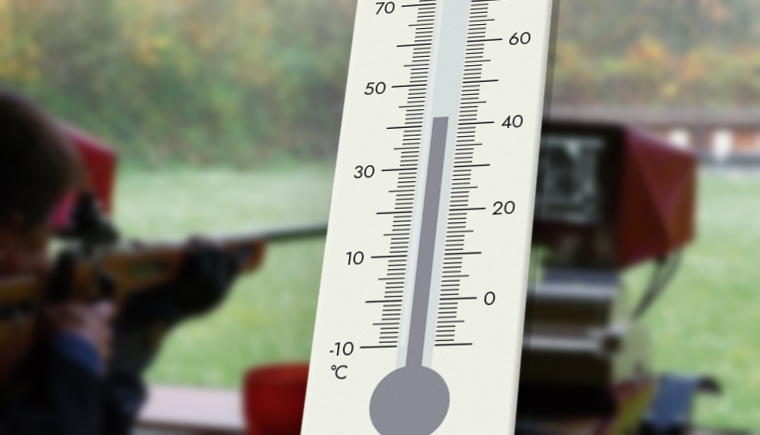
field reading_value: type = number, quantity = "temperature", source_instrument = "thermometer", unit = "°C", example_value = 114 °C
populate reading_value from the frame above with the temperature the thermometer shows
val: 42 °C
